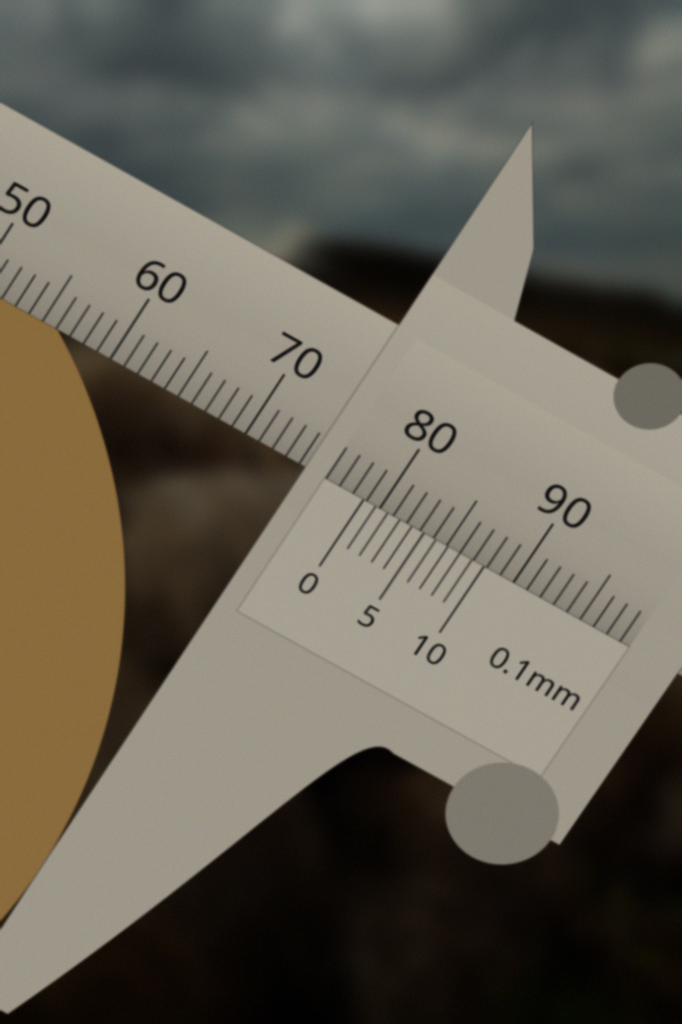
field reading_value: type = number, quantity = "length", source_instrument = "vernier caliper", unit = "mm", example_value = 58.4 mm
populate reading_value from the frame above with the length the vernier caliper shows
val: 78.8 mm
